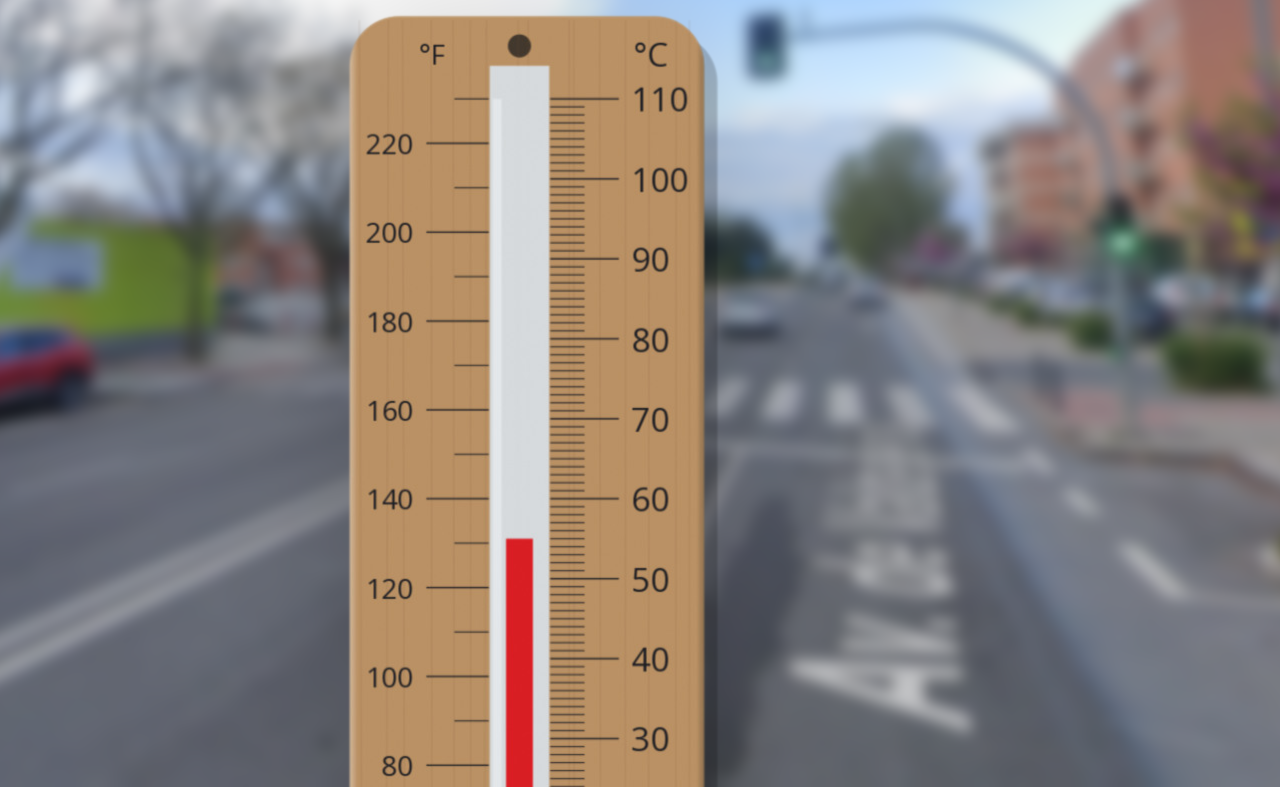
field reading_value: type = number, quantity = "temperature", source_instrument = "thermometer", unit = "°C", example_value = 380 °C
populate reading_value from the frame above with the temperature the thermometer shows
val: 55 °C
